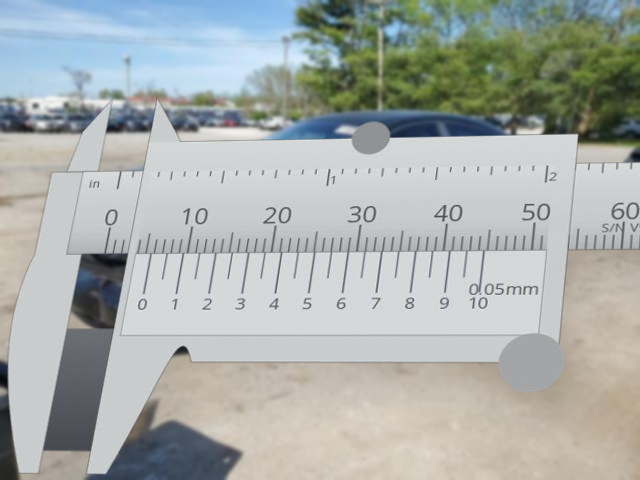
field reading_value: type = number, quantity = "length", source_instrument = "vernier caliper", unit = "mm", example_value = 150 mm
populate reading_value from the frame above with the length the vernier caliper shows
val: 5.6 mm
